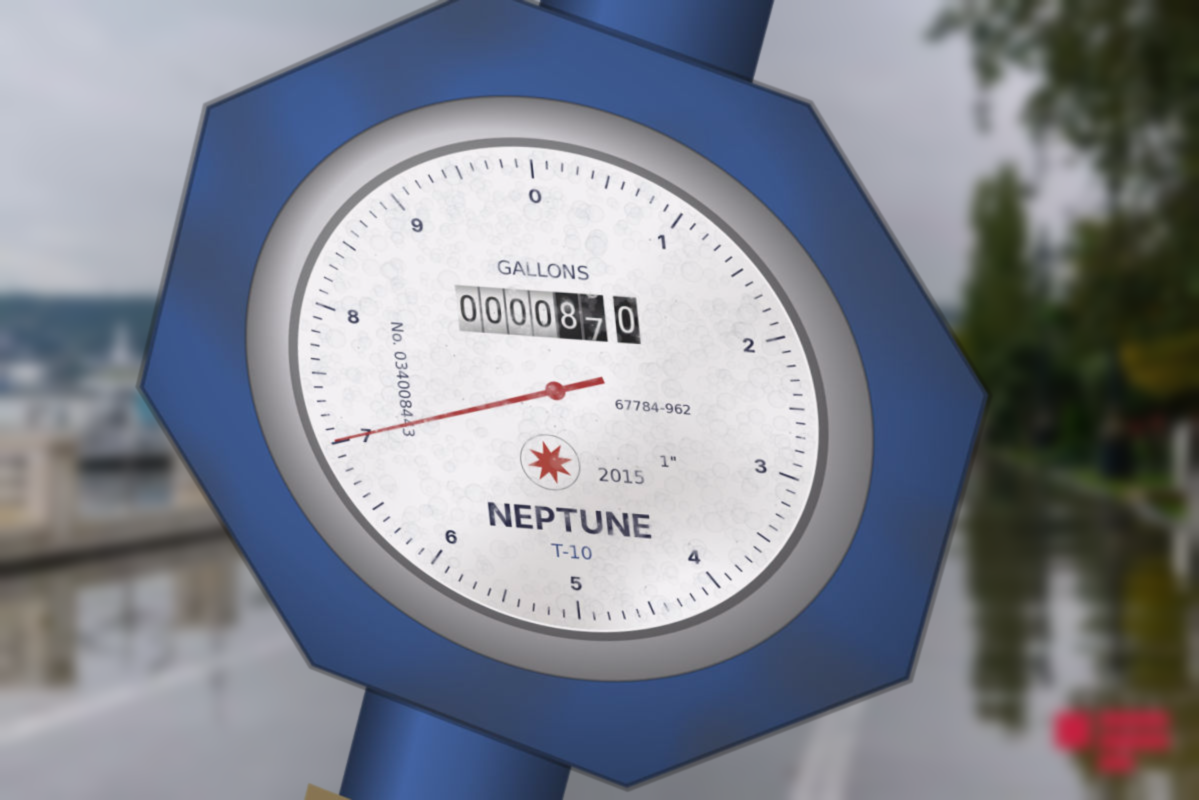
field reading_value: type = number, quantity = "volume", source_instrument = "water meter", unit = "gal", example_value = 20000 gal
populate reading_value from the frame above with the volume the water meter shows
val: 867.0 gal
